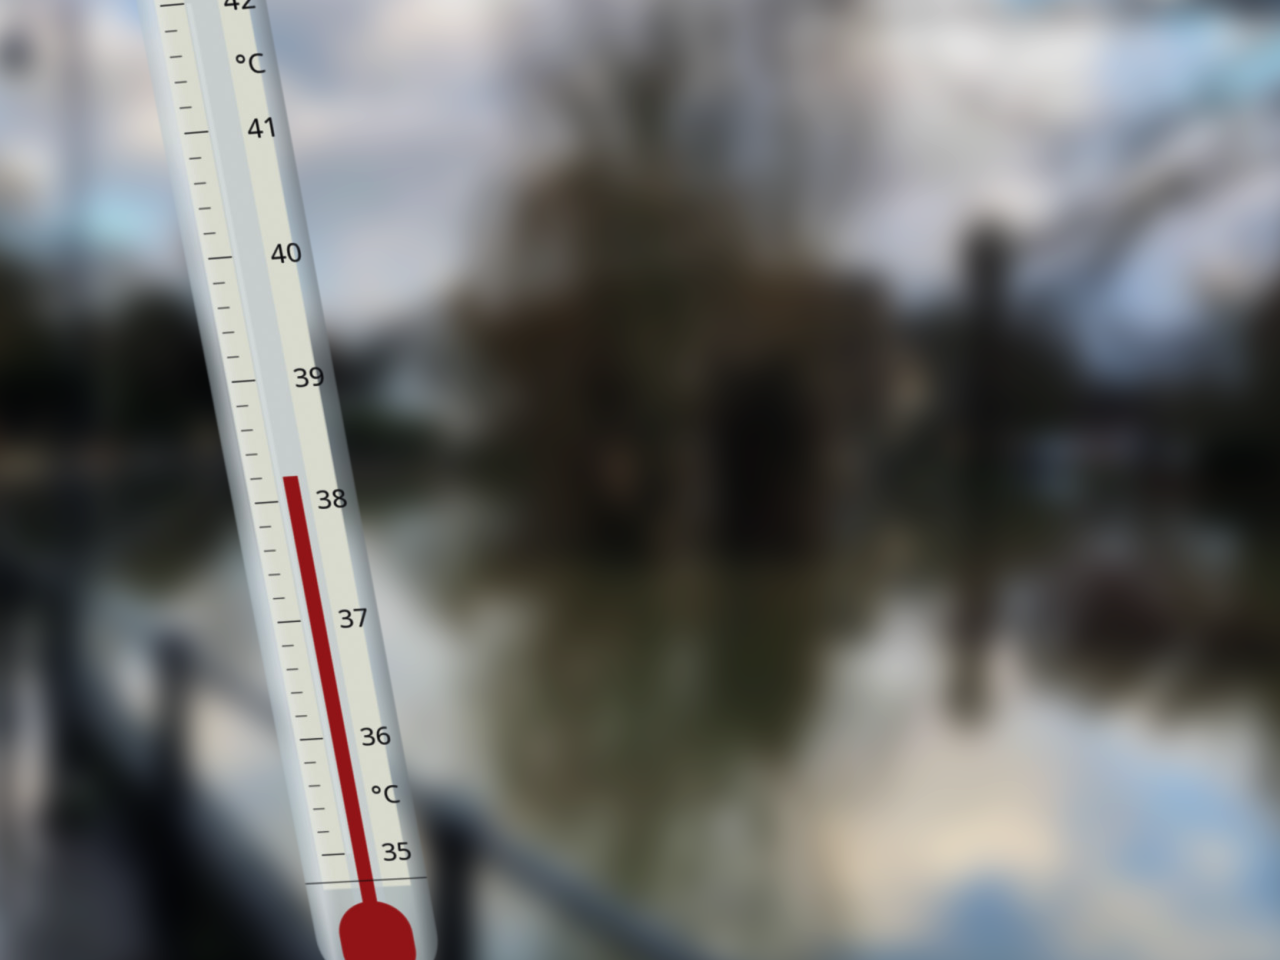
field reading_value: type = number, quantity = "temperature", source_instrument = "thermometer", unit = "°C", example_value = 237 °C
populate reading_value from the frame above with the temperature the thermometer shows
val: 38.2 °C
